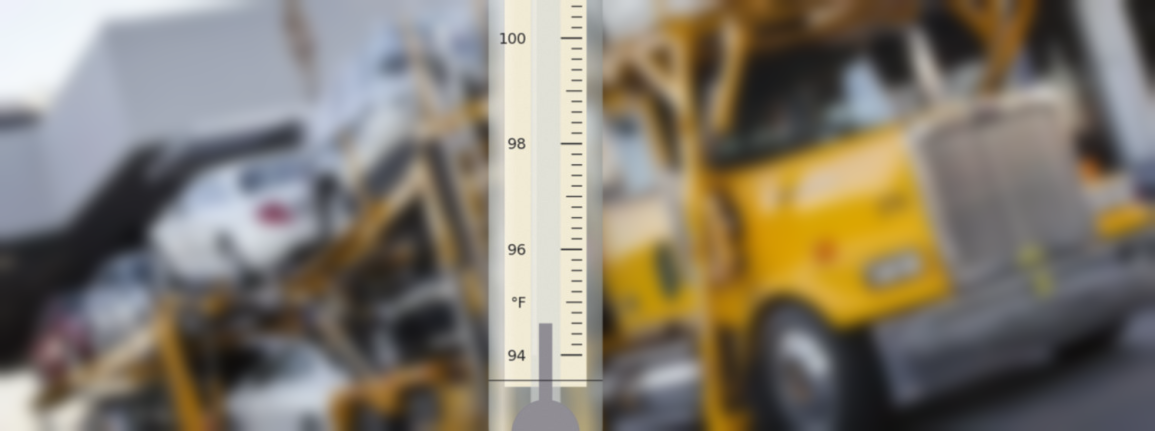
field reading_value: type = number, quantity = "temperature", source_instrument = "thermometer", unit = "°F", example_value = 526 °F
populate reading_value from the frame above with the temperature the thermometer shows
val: 94.6 °F
